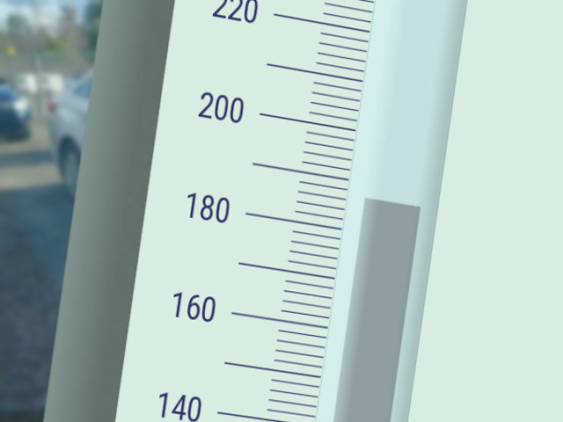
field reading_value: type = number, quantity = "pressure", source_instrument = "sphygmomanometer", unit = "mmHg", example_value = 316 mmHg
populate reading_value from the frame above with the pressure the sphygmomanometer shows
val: 187 mmHg
